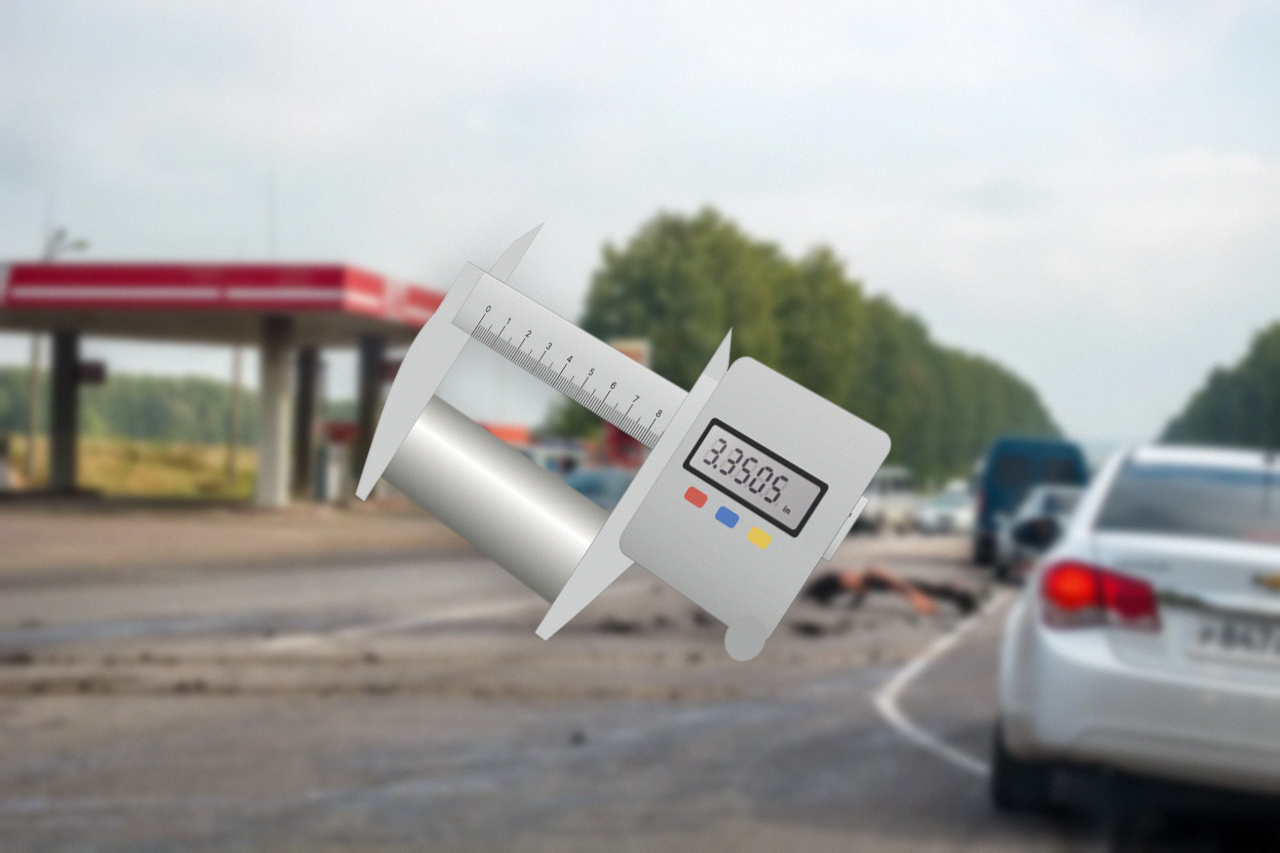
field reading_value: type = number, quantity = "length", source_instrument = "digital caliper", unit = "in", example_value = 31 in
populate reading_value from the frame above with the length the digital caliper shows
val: 3.3505 in
